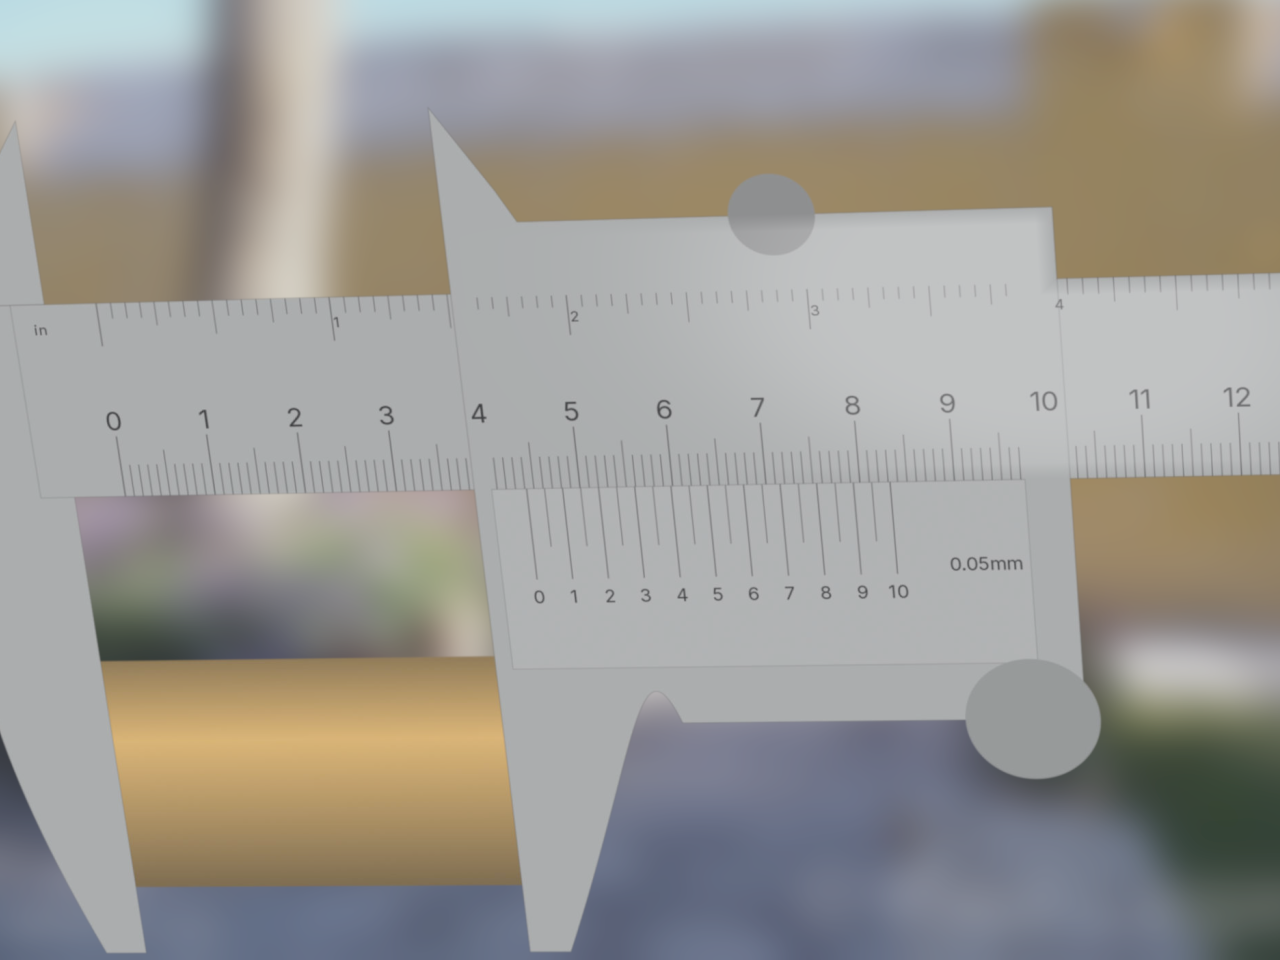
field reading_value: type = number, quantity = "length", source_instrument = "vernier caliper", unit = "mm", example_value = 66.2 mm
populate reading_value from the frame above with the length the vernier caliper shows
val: 44.2 mm
